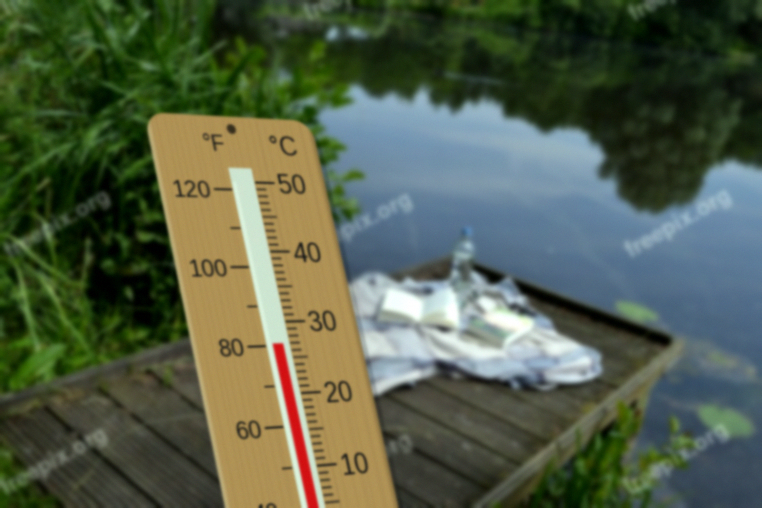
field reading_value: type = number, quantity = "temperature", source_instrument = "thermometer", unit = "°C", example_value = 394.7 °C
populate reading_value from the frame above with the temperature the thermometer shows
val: 27 °C
